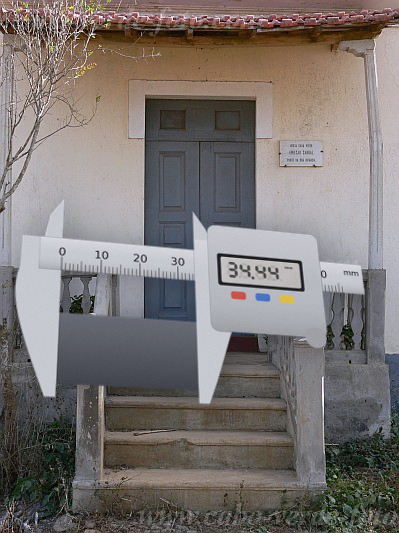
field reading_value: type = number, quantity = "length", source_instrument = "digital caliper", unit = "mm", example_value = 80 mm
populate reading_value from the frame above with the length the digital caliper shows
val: 34.44 mm
